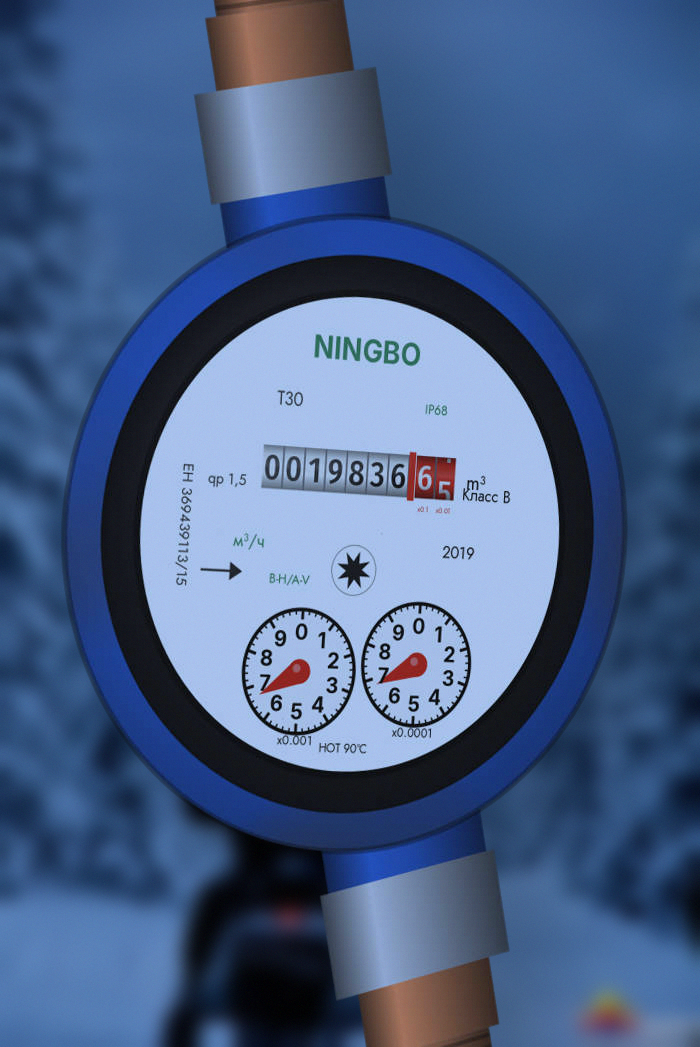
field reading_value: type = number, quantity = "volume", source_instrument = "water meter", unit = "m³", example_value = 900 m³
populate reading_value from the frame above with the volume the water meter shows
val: 19836.6466 m³
